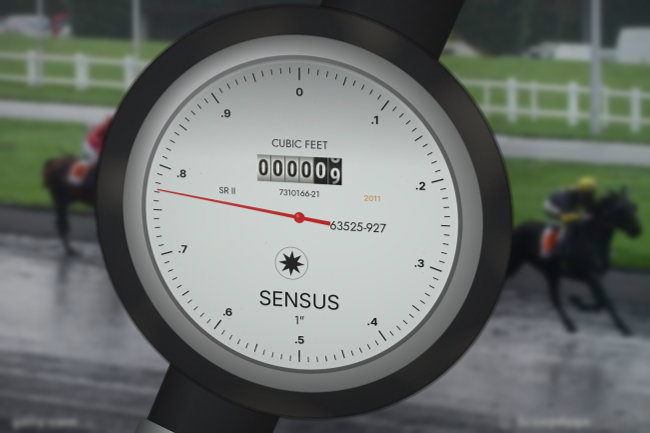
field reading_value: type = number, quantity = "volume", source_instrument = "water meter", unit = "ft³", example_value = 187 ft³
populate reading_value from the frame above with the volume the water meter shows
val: 8.77 ft³
